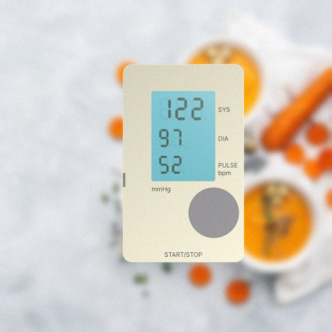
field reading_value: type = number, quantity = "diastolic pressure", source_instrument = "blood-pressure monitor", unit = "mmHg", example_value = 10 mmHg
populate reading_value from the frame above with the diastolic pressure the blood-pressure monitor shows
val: 97 mmHg
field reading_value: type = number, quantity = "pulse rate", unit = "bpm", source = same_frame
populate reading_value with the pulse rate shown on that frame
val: 52 bpm
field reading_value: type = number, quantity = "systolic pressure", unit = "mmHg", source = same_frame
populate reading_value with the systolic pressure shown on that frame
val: 122 mmHg
